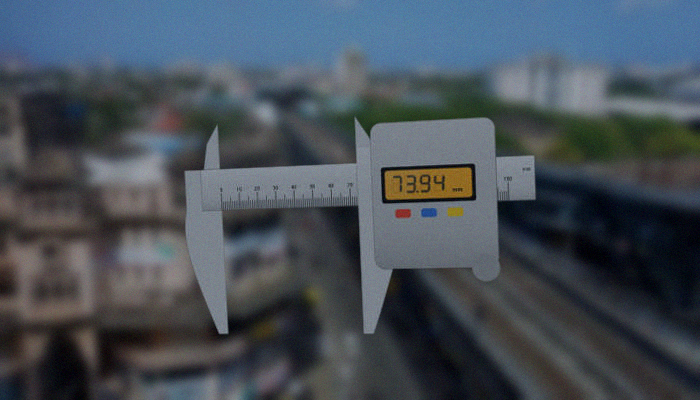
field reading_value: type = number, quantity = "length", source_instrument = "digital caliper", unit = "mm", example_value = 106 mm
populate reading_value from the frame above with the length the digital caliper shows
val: 73.94 mm
